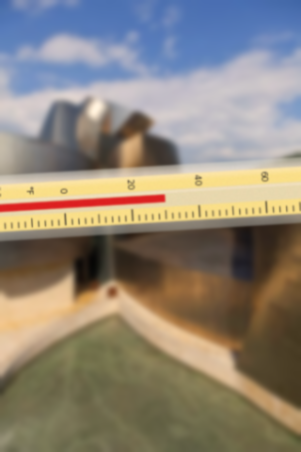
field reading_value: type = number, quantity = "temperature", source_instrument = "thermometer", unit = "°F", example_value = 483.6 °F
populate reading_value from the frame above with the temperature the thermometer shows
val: 30 °F
